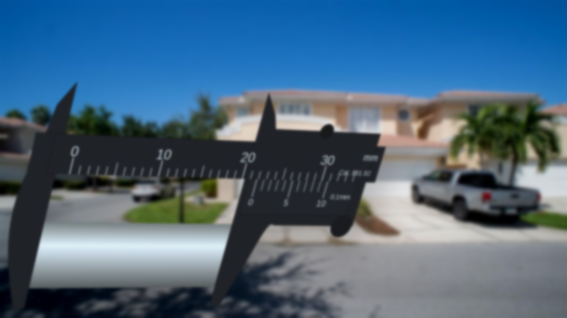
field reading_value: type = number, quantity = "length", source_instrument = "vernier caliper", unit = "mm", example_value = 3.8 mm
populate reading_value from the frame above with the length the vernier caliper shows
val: 21.8 mm
